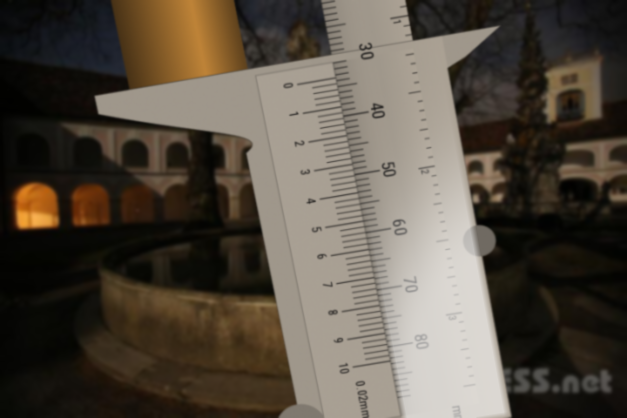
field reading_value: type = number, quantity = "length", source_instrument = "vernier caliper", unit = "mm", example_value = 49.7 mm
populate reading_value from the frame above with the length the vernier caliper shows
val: 33.5 mm
